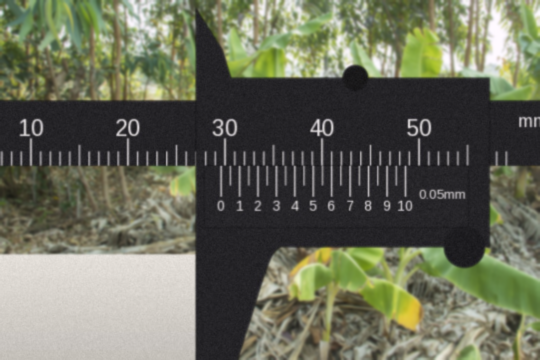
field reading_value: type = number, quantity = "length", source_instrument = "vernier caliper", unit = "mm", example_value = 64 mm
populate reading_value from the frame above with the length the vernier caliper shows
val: 29.6 mm
